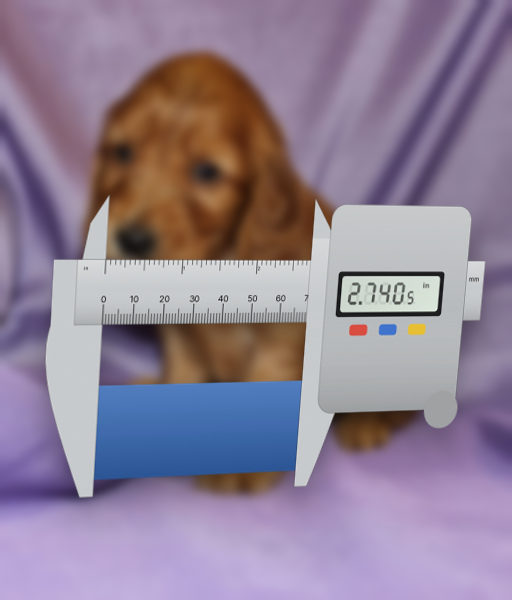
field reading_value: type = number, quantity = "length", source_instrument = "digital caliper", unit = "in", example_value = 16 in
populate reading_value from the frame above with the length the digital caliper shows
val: 2.7405 in
